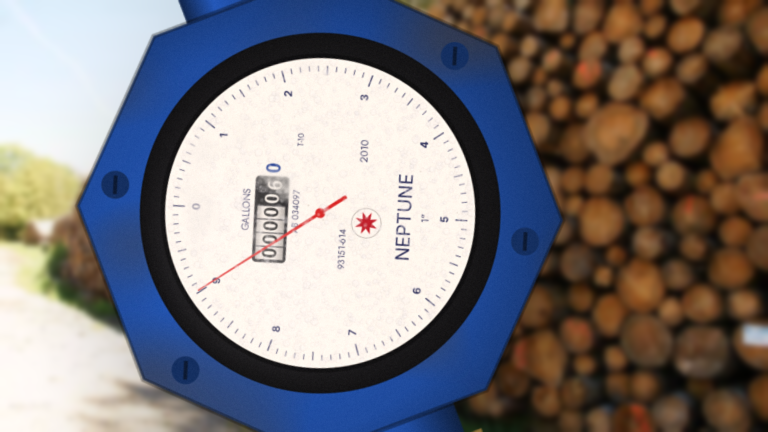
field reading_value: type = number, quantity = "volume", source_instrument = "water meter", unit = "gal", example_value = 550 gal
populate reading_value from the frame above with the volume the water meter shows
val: 59.0 gal
